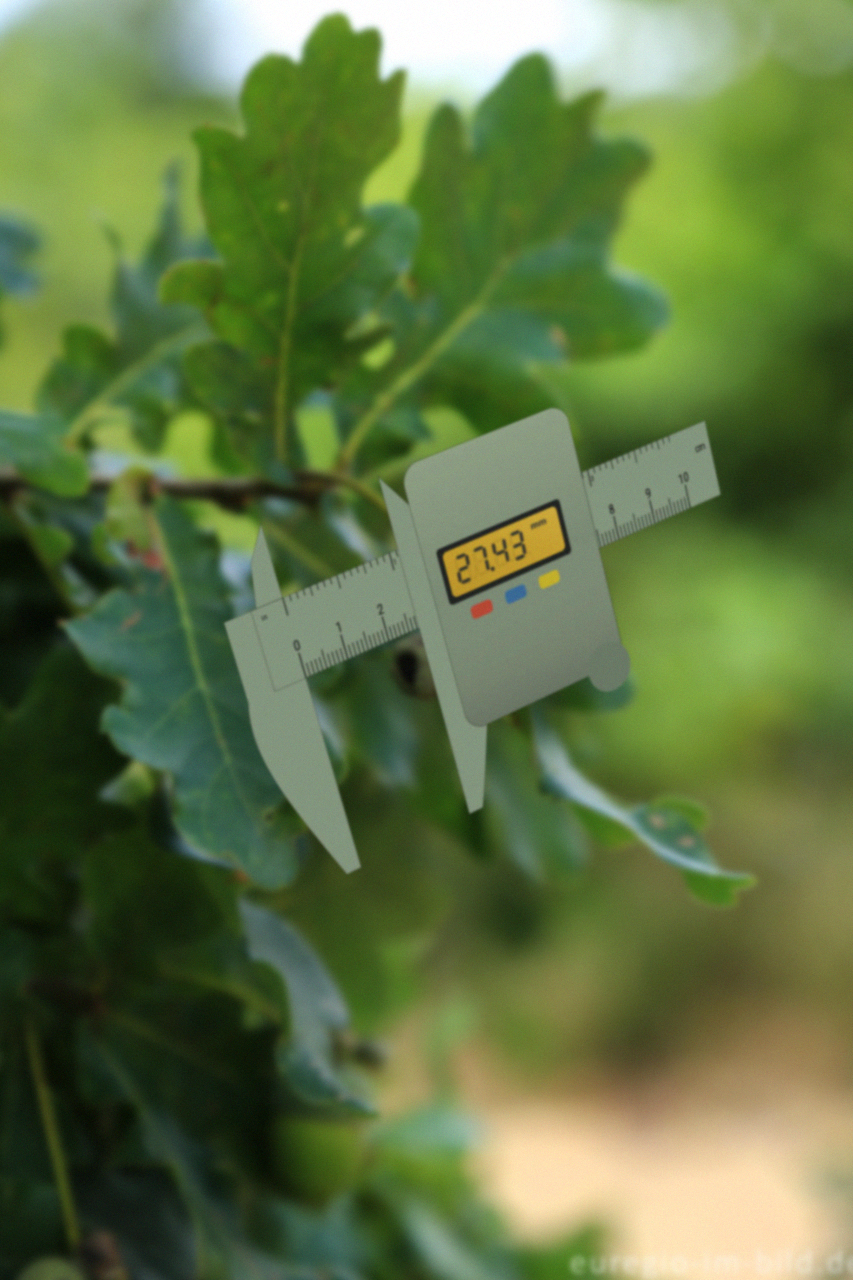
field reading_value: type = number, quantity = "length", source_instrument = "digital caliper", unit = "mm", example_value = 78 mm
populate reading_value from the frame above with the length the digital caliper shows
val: 27.43 mm
